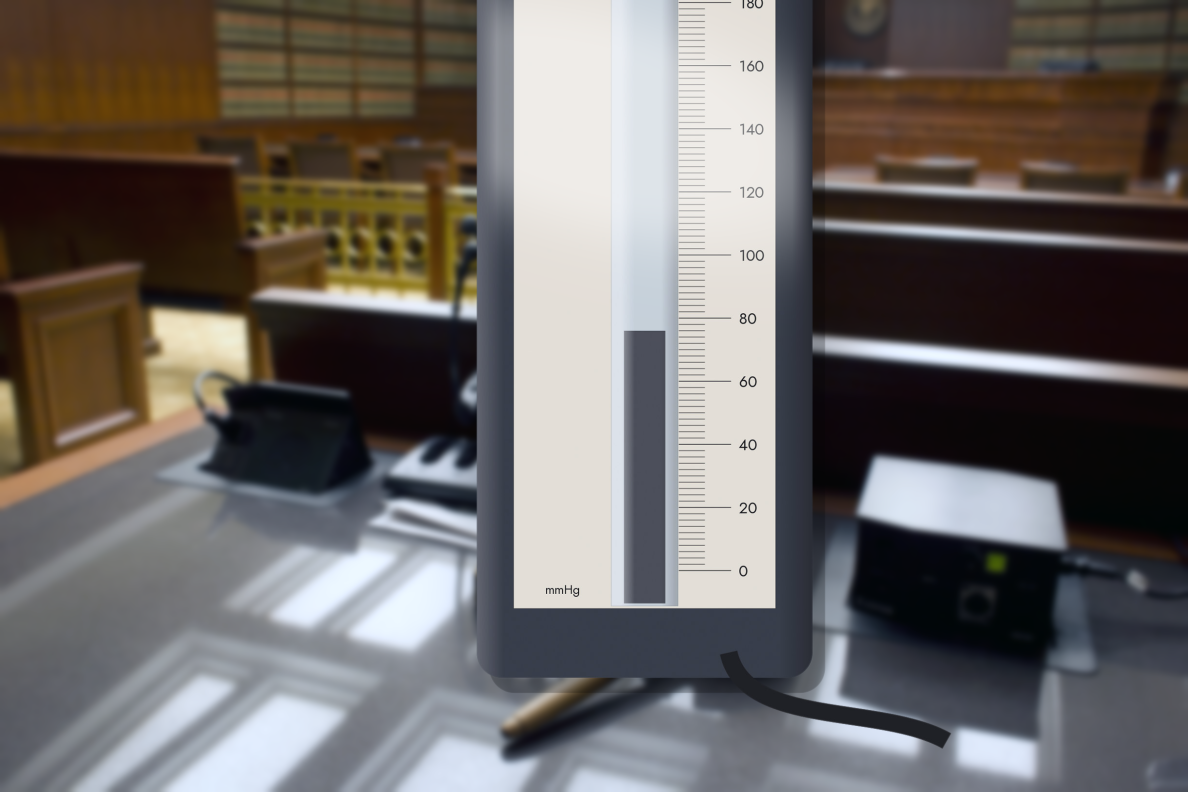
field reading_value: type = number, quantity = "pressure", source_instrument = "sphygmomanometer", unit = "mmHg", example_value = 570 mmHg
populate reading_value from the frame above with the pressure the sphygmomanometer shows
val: 76 mmHg
